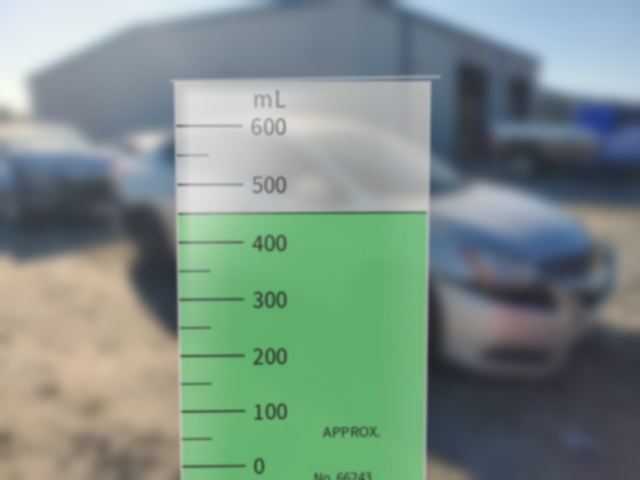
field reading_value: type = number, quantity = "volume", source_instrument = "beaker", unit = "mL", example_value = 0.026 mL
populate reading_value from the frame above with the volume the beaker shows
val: 450 mL
